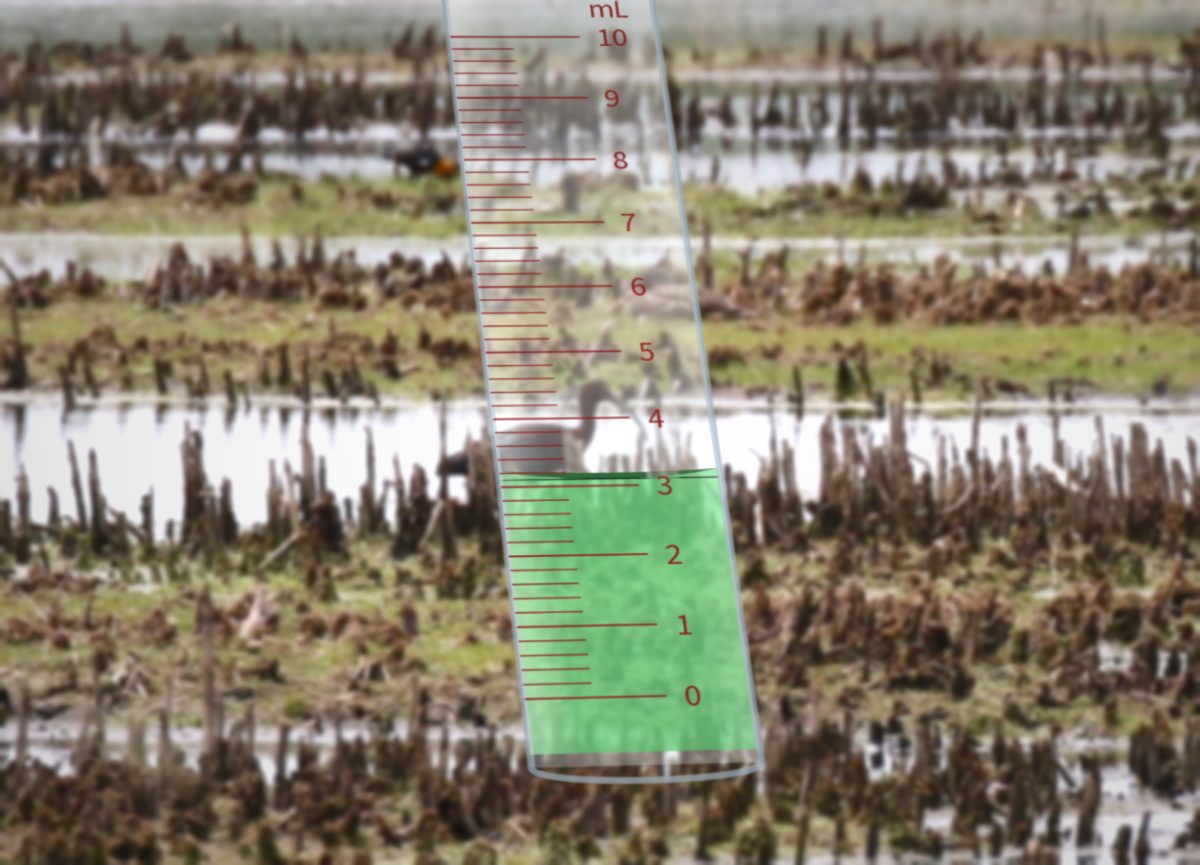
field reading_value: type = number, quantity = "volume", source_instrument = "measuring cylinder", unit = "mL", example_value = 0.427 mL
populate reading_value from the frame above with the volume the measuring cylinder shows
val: 3.1 mL
